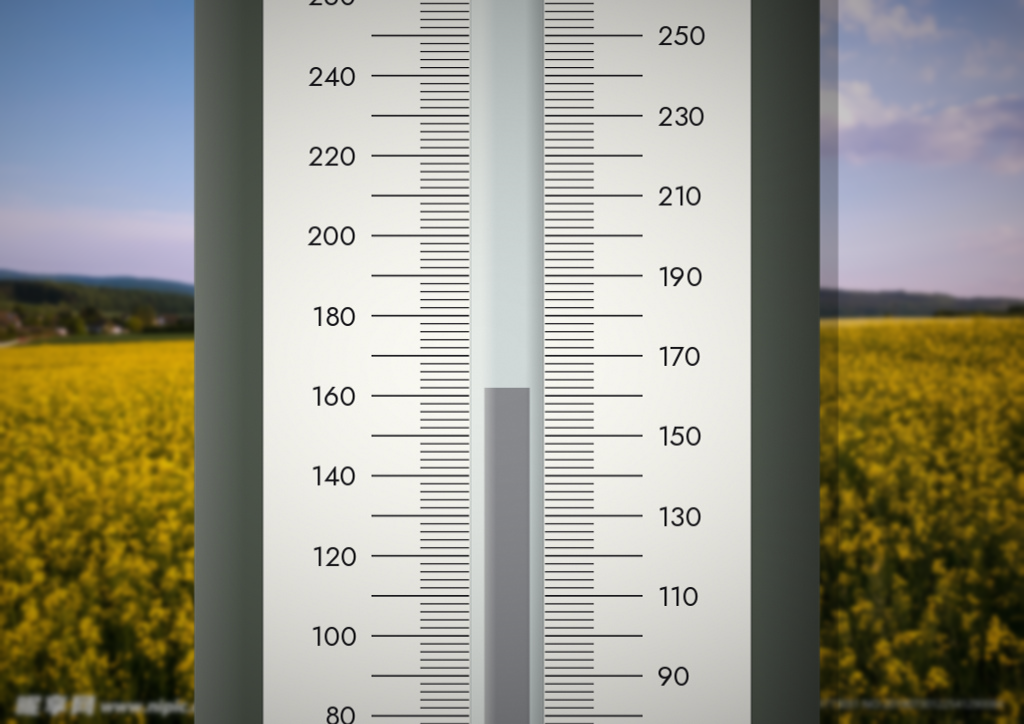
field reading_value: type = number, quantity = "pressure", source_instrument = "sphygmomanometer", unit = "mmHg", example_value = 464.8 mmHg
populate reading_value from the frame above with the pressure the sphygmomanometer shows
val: 162 mmHg
